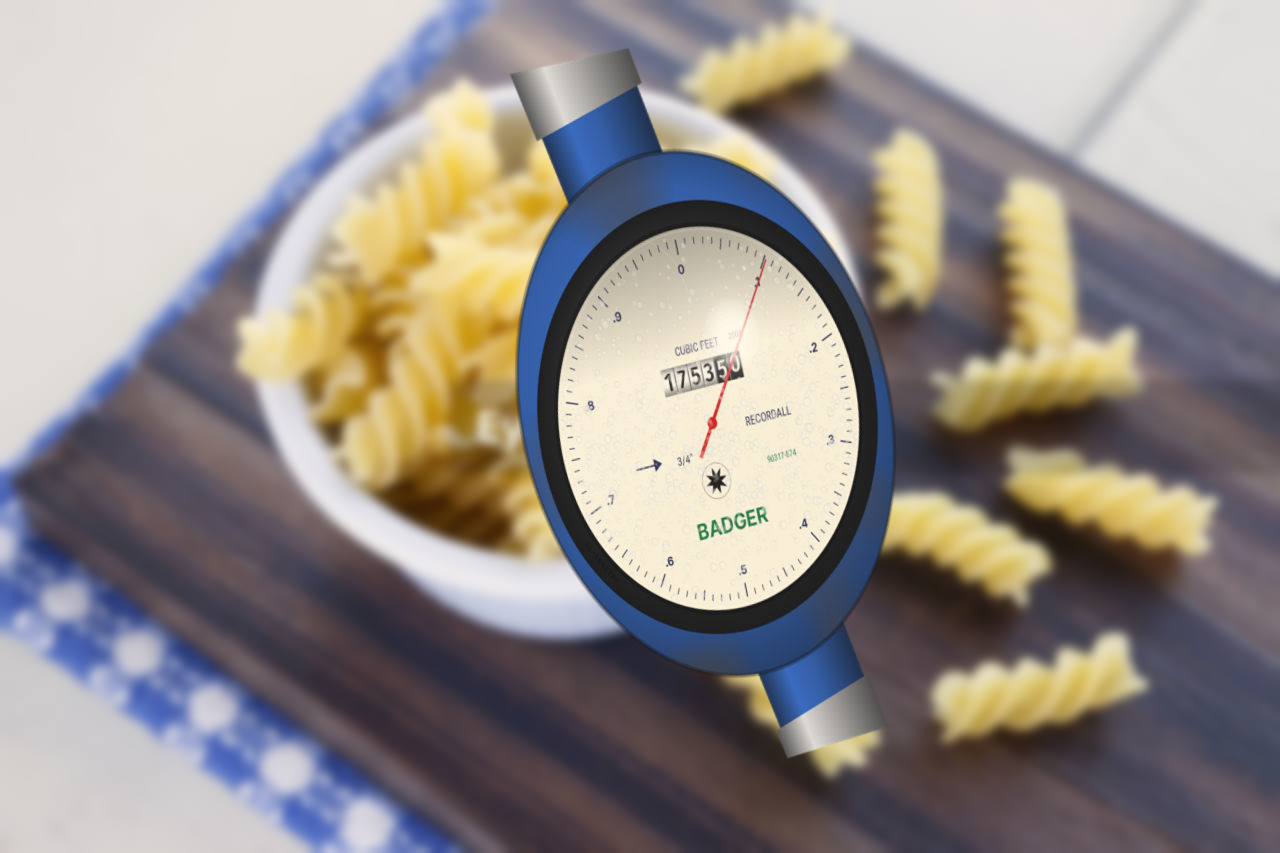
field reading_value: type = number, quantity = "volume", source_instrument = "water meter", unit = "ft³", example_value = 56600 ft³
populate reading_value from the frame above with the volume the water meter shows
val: 175350.10 ft³
